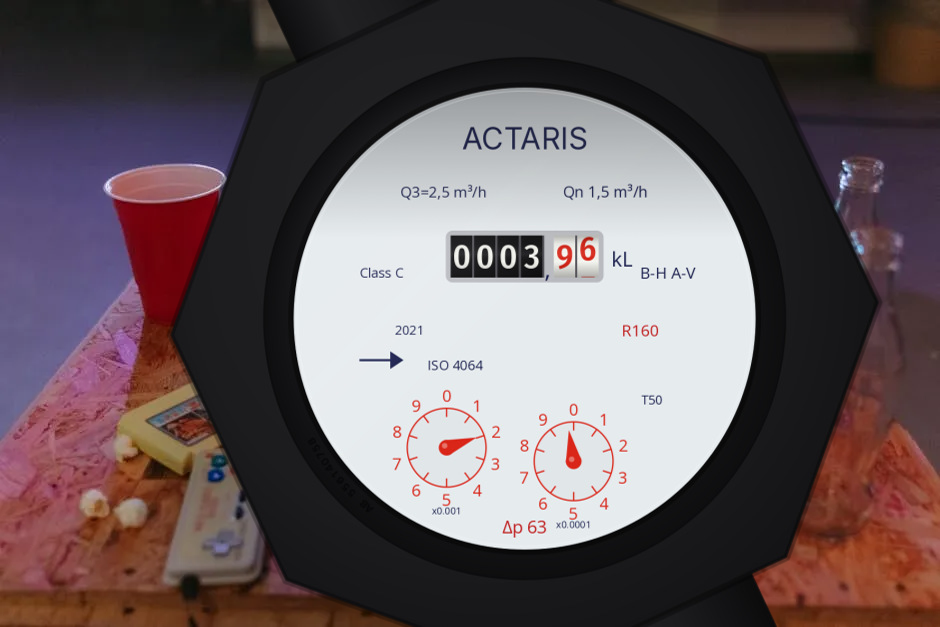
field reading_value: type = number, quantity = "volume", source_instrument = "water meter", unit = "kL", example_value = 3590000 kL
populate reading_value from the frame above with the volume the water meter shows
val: 3.9619 kL
